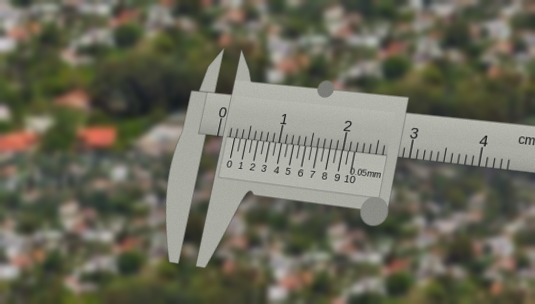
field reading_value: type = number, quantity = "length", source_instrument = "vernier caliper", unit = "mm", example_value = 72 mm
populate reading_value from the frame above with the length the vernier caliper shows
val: 2.8 mm
